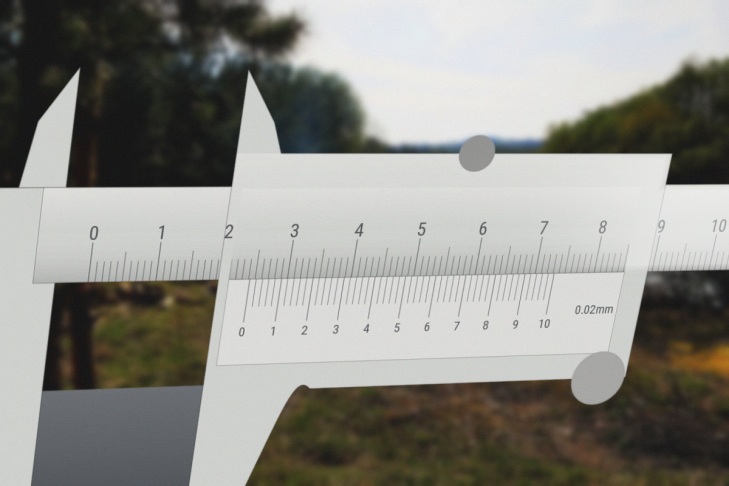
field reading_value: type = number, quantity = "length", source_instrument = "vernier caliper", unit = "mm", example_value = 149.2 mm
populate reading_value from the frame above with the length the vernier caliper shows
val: 24.2 mm
